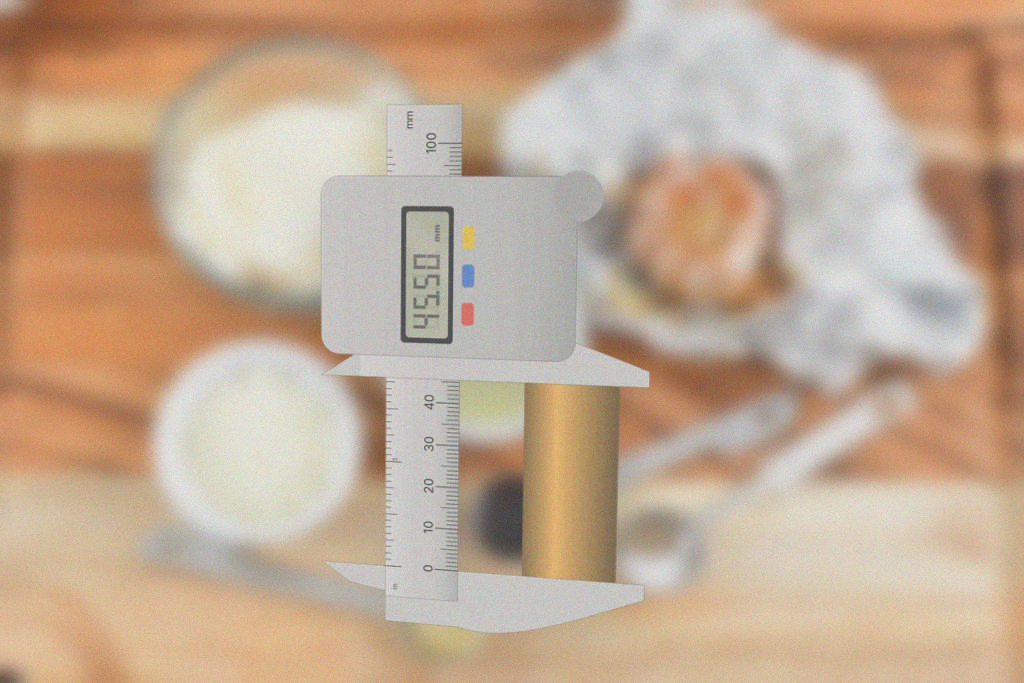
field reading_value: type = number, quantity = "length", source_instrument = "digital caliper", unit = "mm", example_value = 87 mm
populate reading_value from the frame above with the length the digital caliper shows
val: 45.50 mm
